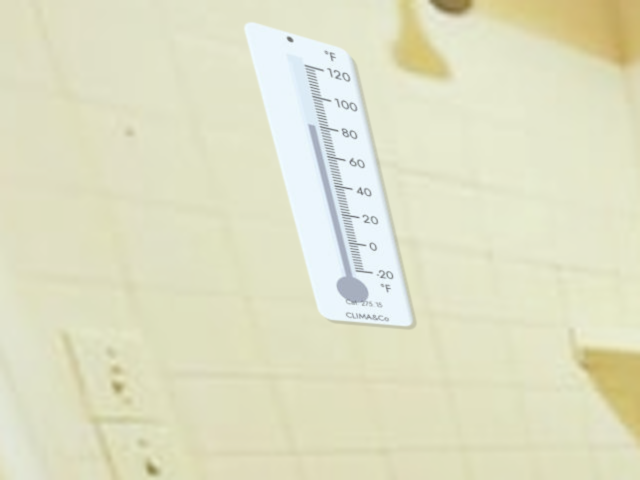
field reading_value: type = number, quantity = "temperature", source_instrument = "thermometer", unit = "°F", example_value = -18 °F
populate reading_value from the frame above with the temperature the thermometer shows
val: 80 °F
